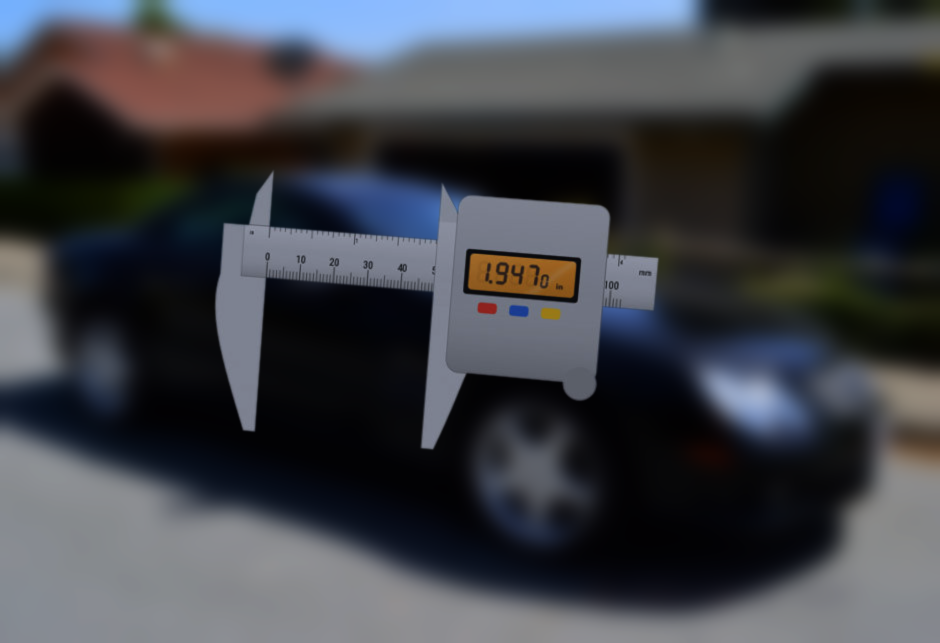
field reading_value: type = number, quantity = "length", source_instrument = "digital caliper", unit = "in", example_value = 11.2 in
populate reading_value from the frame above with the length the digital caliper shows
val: 1.9470 in
